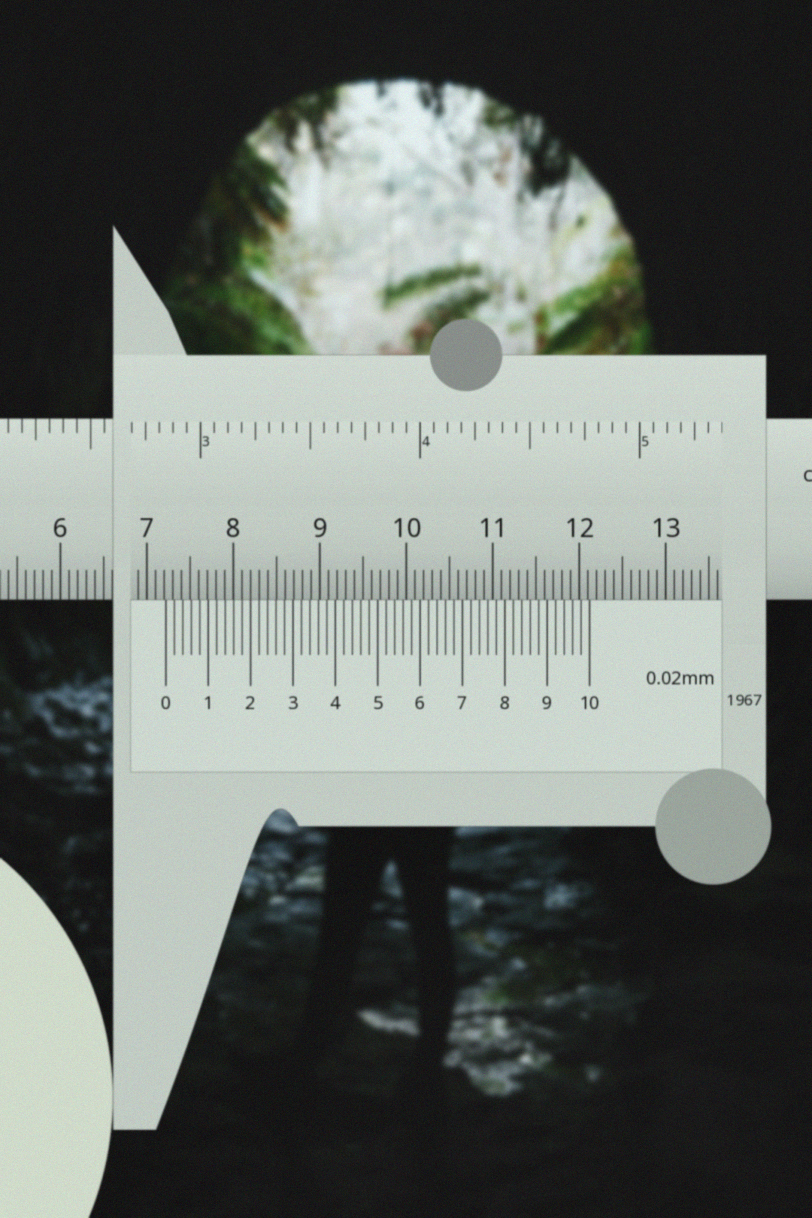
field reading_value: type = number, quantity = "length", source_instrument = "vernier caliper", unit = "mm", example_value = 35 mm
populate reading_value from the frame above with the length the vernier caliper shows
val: 72.2 mm
